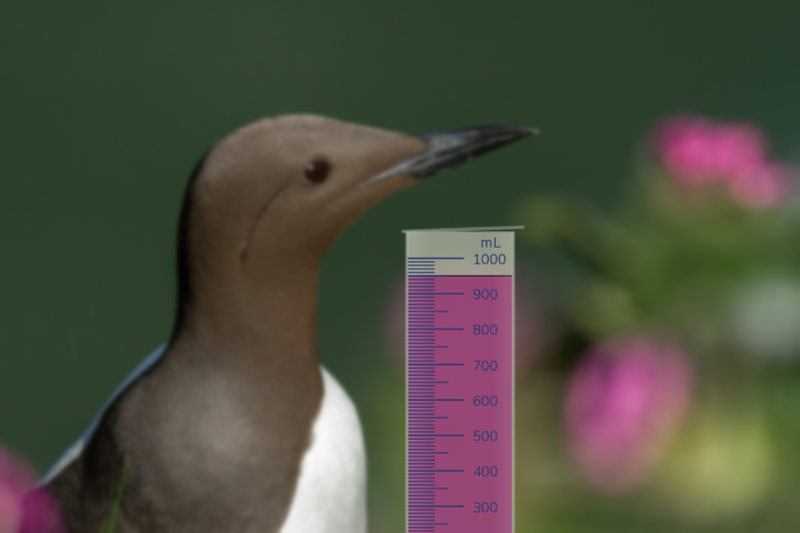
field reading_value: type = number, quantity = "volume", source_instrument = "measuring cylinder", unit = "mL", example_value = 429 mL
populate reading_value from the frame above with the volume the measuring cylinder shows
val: 950 mL
